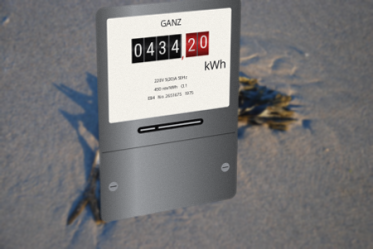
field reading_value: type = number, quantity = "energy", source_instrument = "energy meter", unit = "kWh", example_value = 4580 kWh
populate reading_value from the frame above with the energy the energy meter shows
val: 434.20 kWh
